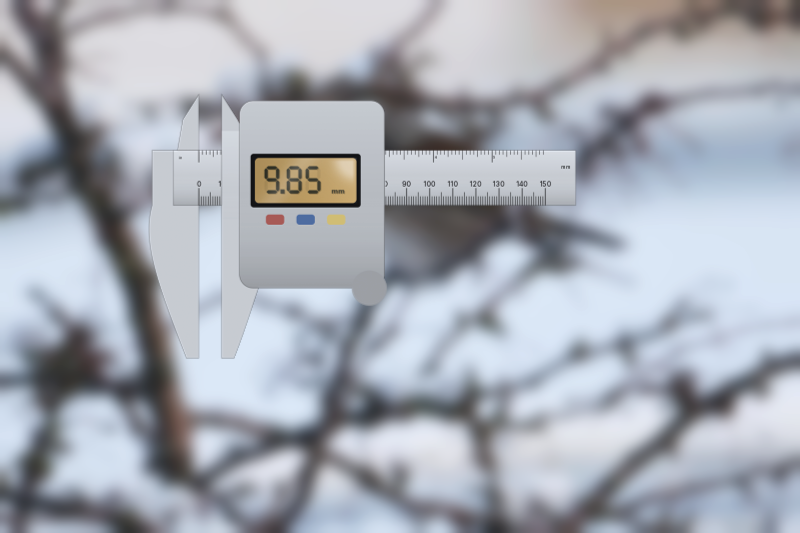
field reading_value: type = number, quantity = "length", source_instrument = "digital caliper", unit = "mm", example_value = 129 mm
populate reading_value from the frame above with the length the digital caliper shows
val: 9.85 mm
